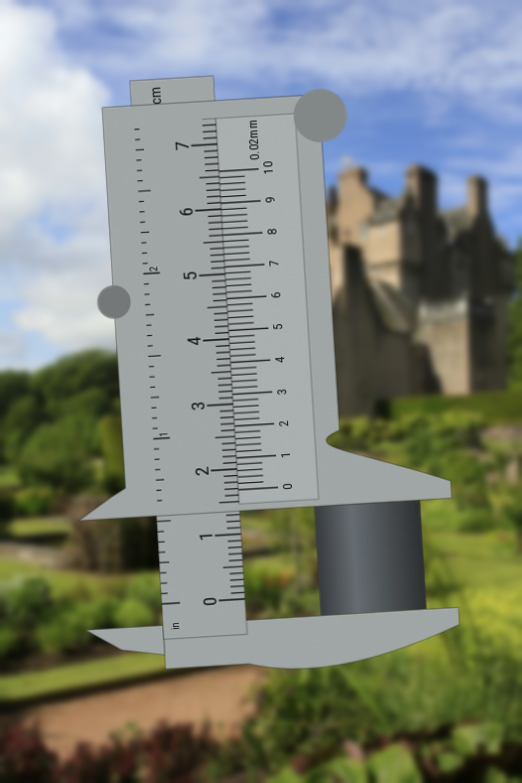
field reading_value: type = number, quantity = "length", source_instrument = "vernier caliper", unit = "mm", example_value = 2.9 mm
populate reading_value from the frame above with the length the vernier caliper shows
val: 16.8 mm
